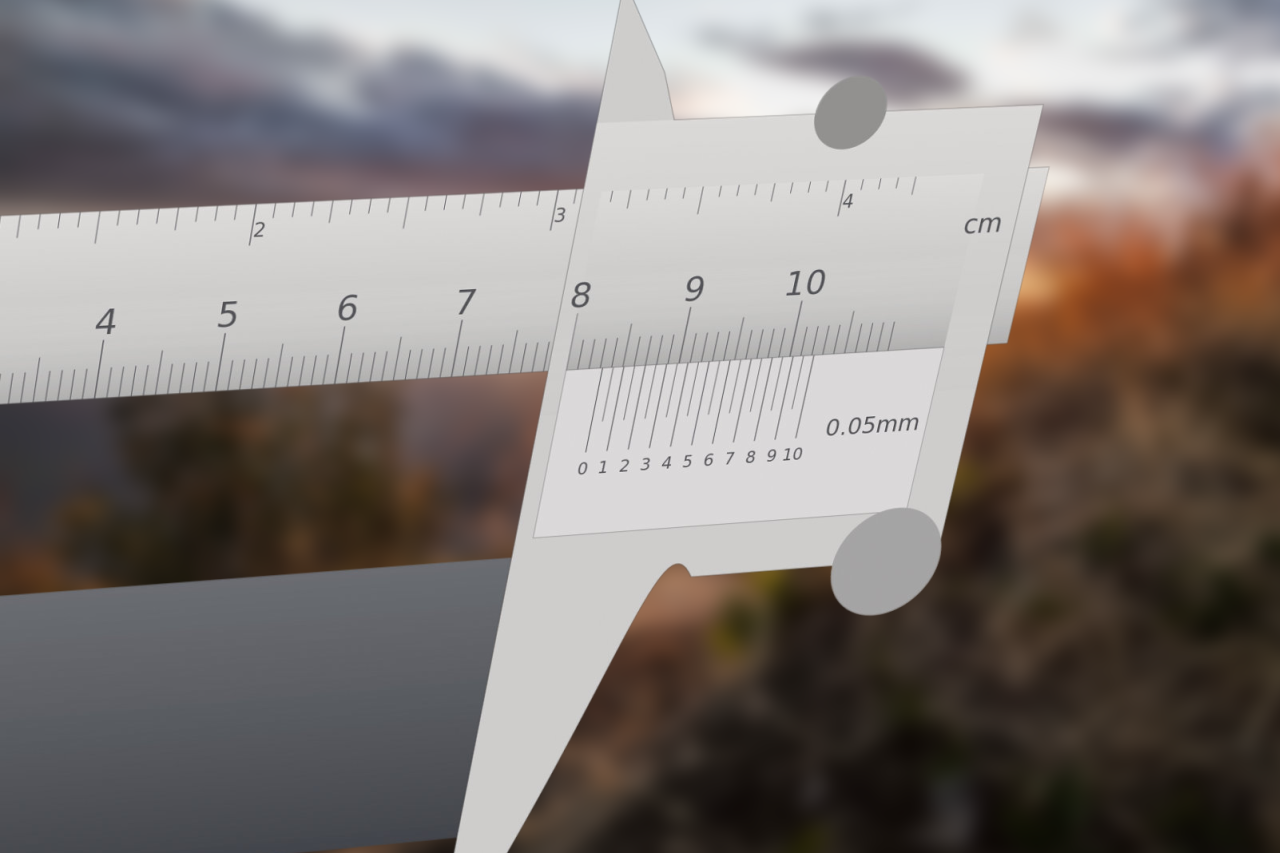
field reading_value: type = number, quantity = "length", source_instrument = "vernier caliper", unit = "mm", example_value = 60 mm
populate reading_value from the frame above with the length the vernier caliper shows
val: 83.2 mm
